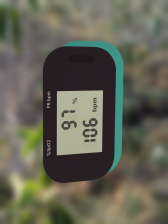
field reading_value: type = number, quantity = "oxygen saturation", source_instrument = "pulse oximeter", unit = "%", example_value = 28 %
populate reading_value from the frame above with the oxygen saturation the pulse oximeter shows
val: 97 %
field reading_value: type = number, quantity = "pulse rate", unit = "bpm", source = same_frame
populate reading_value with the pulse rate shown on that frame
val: 106 bpm
